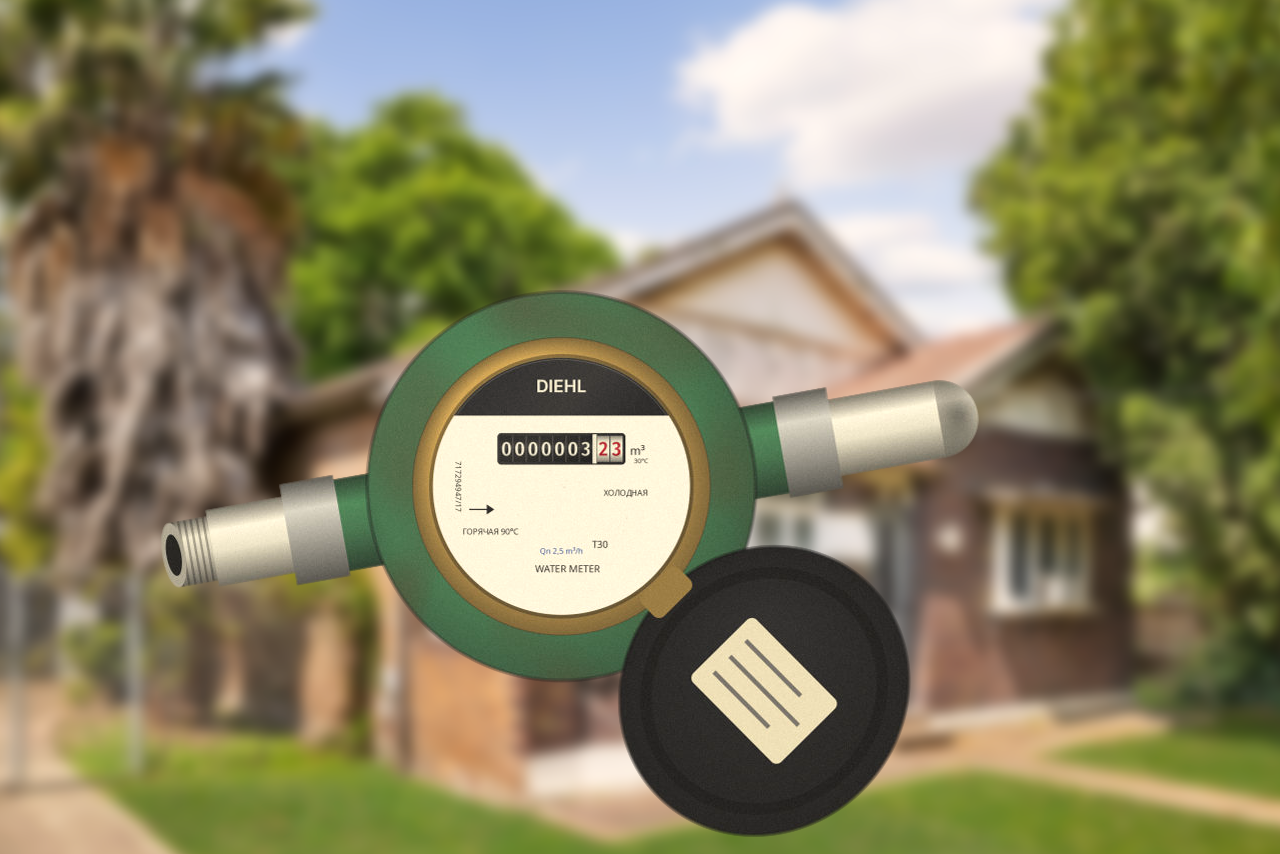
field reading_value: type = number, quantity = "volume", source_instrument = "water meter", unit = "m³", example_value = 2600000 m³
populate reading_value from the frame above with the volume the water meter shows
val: 3.23 m³
